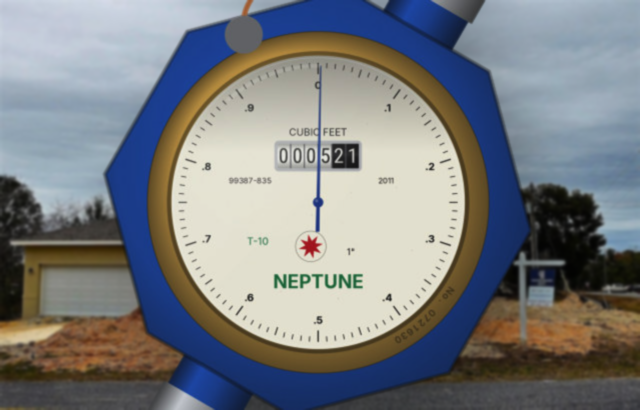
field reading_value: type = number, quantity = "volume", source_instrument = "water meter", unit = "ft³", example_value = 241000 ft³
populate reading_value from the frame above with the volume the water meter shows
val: 521.00 ft³
